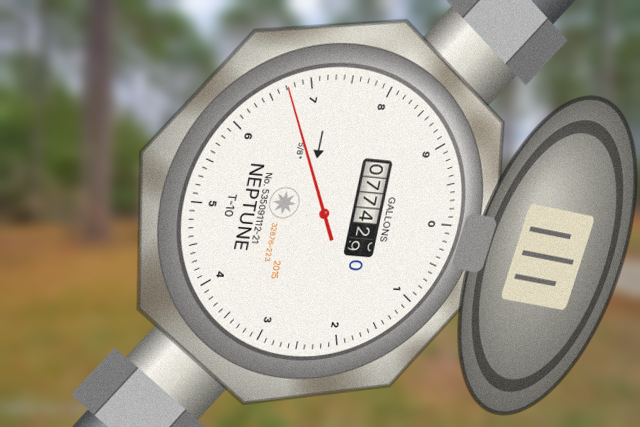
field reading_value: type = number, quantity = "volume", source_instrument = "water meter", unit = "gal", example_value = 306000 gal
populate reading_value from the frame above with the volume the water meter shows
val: 774286.7 gal
